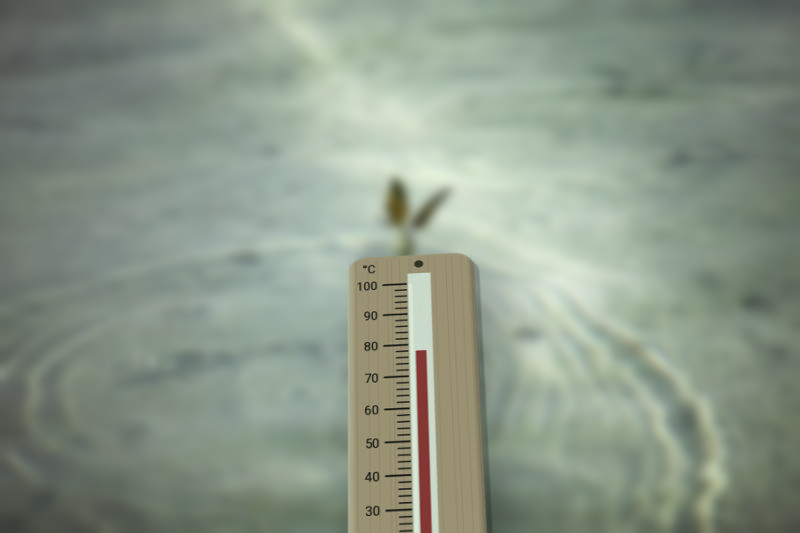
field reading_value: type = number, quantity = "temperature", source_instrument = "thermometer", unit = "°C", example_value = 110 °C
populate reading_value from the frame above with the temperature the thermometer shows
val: 78 °C
